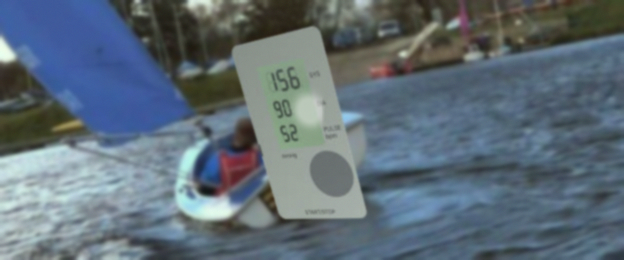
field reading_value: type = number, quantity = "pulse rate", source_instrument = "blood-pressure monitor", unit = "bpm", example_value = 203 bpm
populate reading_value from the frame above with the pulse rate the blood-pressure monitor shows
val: 52 bpm
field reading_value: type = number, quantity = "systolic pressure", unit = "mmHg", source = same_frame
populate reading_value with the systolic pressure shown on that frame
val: 156 mmHg
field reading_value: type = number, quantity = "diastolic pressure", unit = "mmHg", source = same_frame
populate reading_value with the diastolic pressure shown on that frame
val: 90 mmHg
